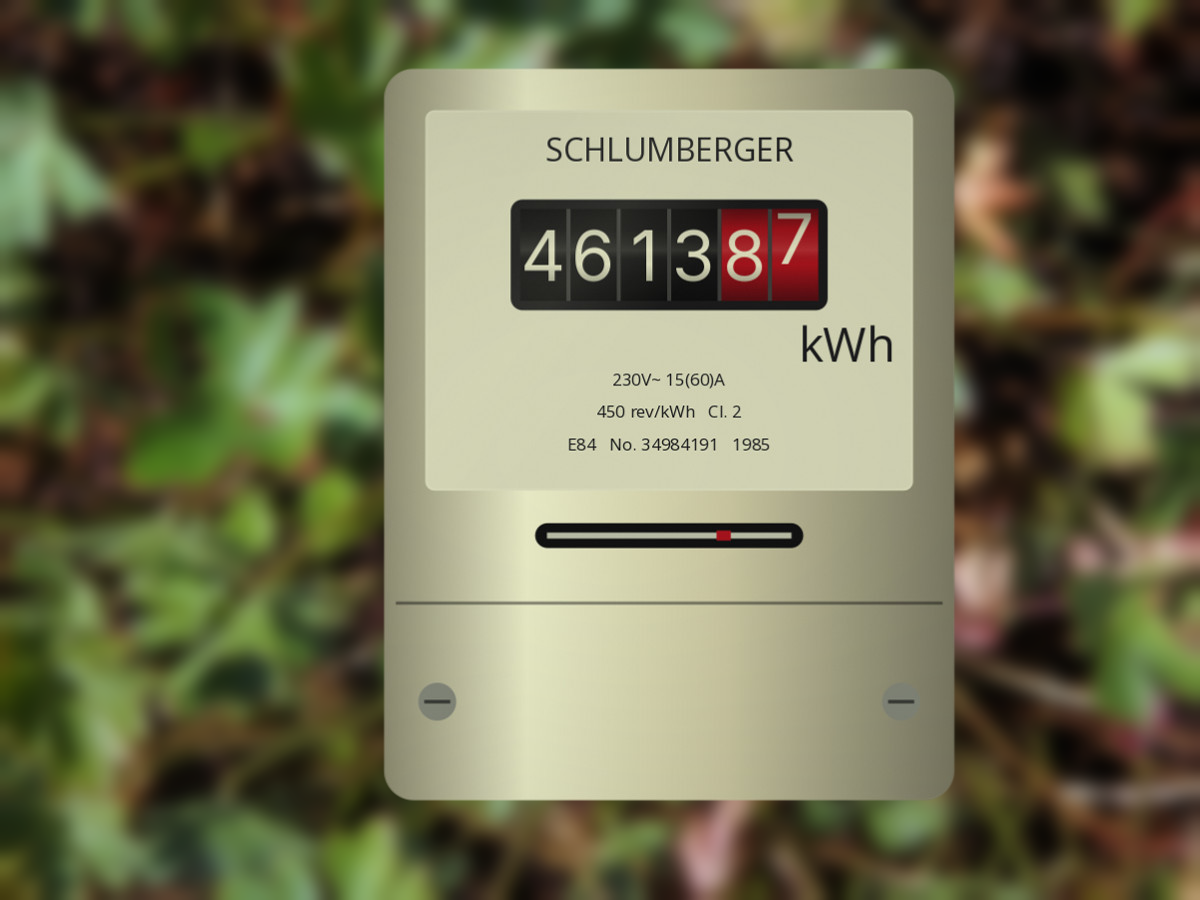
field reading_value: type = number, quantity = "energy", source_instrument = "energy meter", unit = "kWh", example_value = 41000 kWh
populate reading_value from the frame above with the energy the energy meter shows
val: 4613.87 kWh
